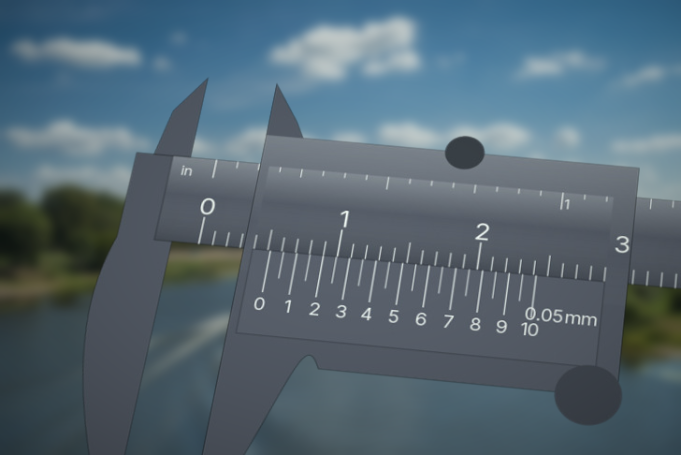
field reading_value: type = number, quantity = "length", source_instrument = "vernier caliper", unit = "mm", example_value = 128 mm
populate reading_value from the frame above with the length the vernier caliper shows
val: 5.2 mm
